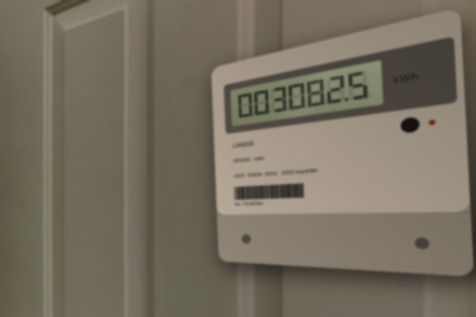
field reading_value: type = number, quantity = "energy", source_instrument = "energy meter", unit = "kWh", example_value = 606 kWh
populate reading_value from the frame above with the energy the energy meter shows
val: 3082.5 kWh
